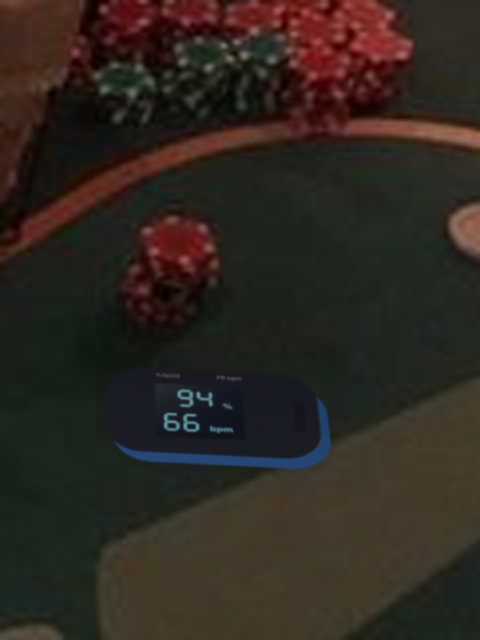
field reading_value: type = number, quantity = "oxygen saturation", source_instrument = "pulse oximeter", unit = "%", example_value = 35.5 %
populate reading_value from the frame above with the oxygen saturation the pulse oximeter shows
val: 94 %
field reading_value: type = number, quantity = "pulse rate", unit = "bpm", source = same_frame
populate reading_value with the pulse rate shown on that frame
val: 66 bpm
